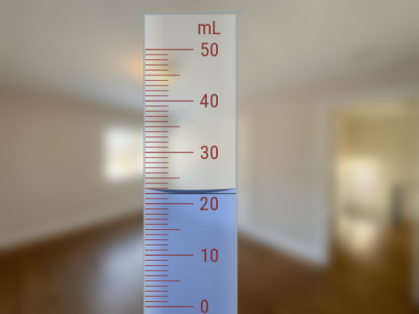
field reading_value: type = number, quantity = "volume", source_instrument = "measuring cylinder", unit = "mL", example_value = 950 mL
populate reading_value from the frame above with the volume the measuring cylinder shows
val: 22 mL
